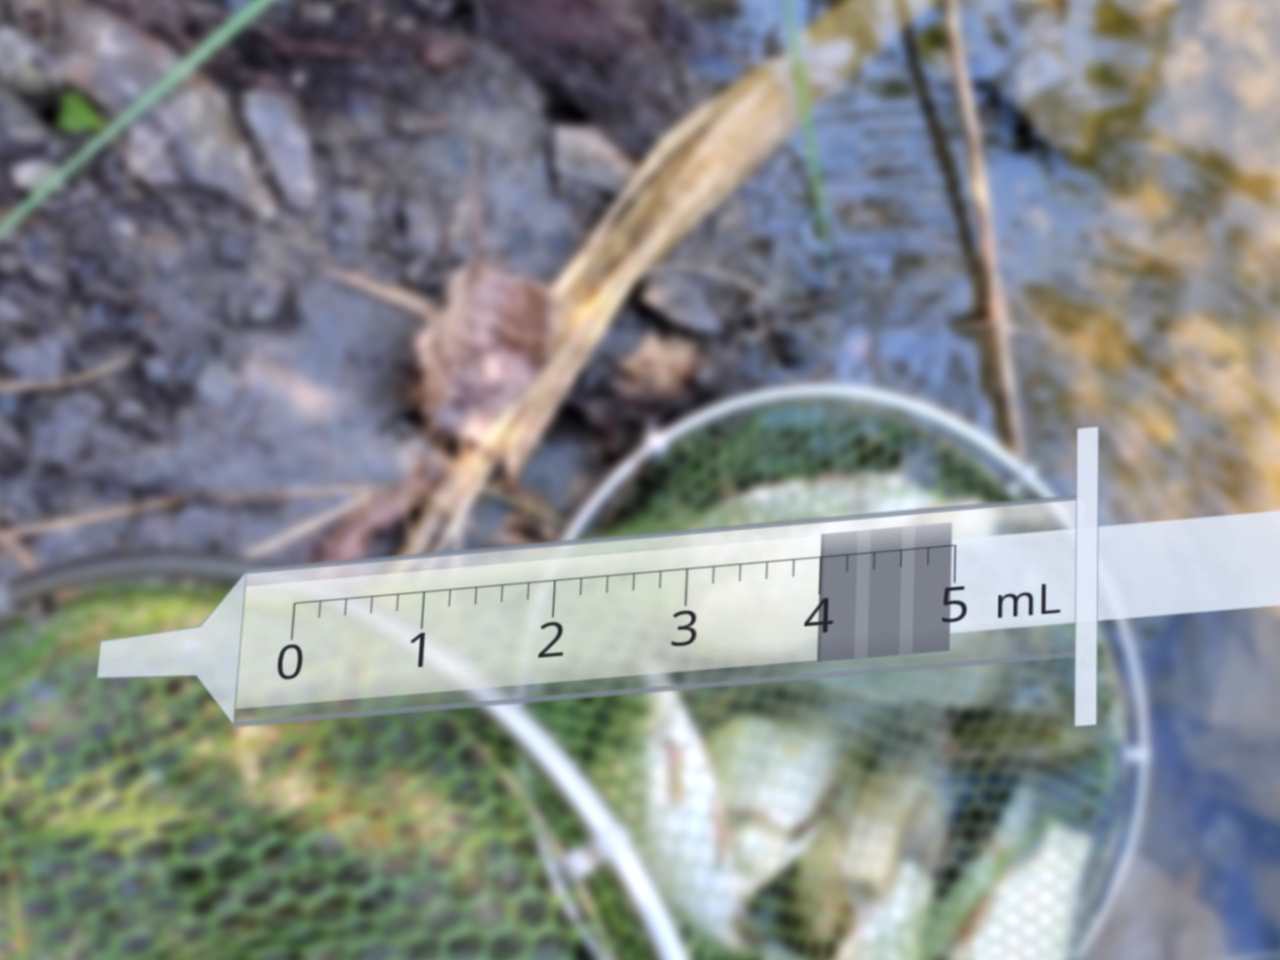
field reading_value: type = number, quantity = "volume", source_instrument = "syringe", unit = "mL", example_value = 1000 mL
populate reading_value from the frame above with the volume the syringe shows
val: 4 mL
